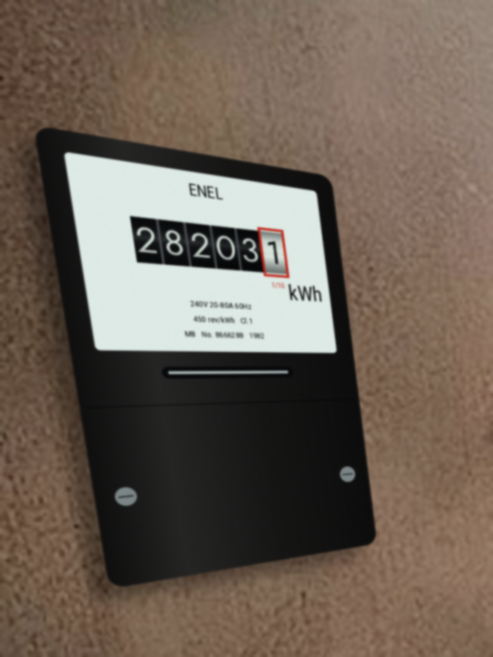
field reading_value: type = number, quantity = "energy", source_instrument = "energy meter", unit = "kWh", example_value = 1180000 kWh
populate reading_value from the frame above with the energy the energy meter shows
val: 28203.1 kWh
